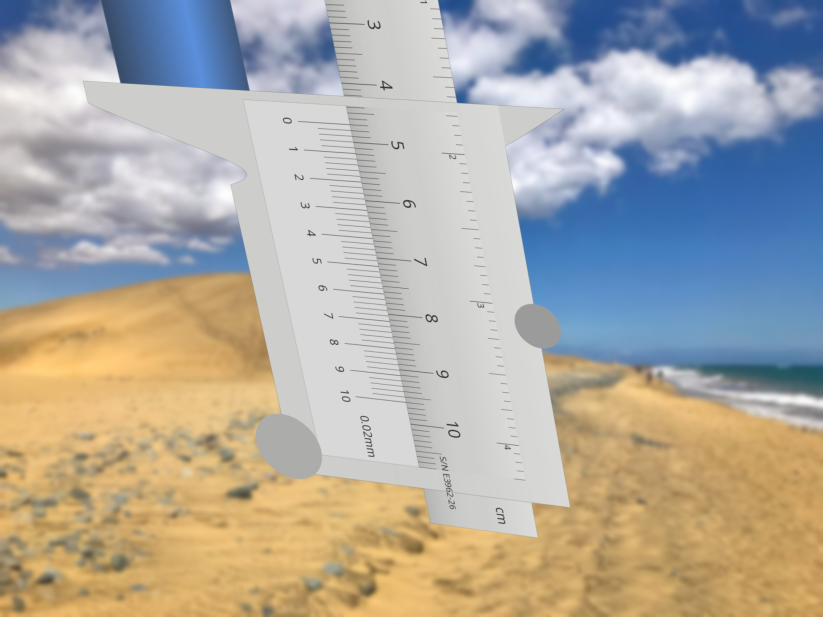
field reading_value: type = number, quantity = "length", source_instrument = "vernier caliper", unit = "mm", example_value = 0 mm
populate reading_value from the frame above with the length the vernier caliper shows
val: 47.0 mm
